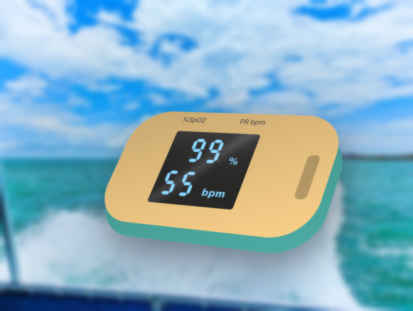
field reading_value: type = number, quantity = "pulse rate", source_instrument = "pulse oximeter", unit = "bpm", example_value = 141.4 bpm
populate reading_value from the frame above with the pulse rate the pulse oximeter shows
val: 55 bpm
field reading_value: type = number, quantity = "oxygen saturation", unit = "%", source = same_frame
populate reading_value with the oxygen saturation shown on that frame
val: 99 %
